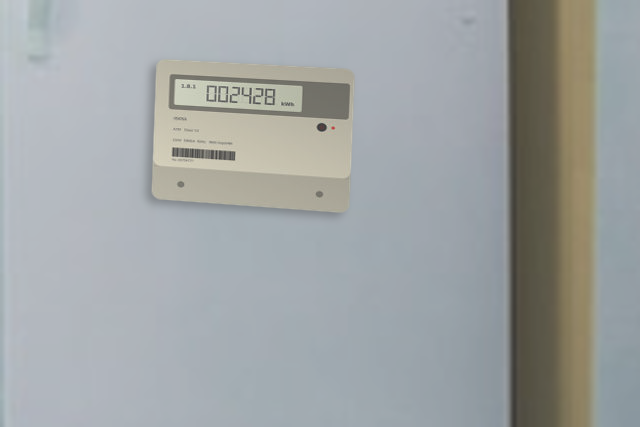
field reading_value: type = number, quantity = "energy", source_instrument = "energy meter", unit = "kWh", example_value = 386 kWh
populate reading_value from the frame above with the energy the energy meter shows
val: 2428 kWh
